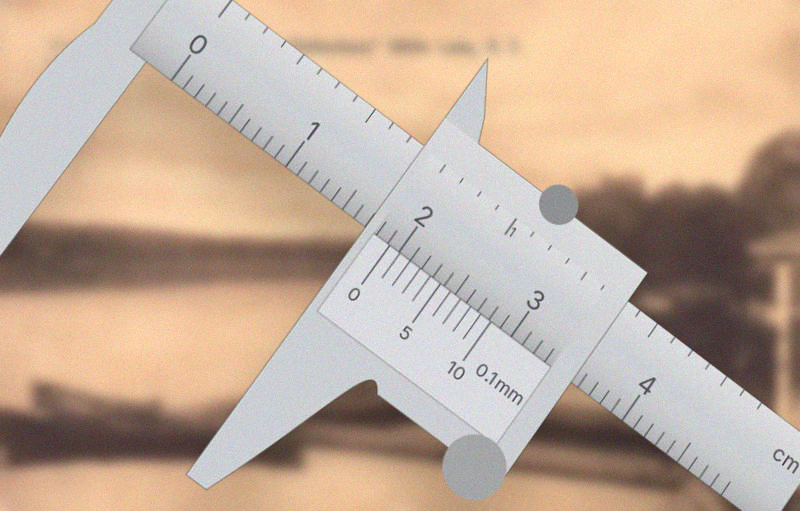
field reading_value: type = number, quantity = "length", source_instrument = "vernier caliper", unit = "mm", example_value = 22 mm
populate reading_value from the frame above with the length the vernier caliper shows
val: 19.2 mm
